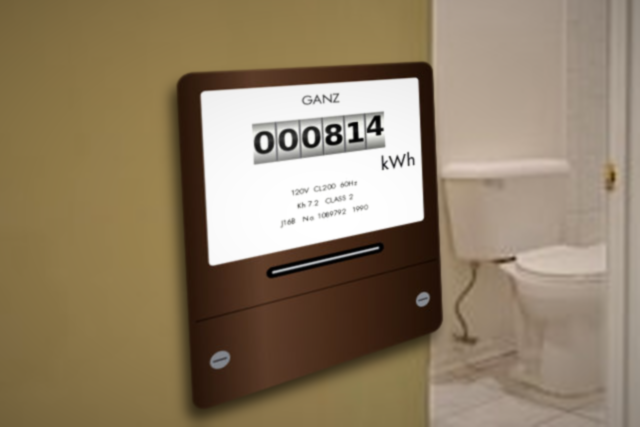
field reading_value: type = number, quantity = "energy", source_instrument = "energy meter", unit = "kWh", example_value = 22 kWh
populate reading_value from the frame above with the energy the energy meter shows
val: 814 kWh
